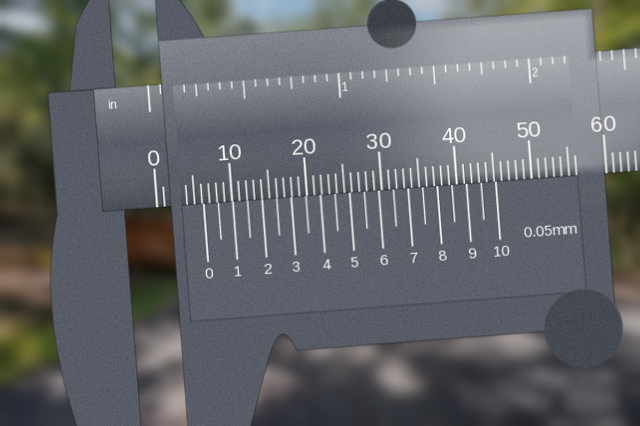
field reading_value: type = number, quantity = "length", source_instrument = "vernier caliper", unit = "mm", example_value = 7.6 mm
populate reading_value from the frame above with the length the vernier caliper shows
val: 6.2 mm
